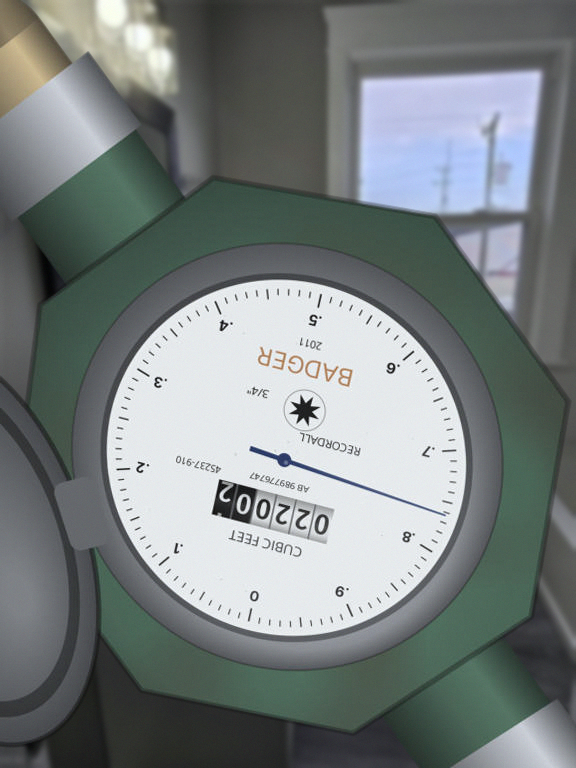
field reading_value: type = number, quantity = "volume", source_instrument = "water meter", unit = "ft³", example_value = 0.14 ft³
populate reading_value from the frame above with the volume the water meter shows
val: 22001.76 ft³
